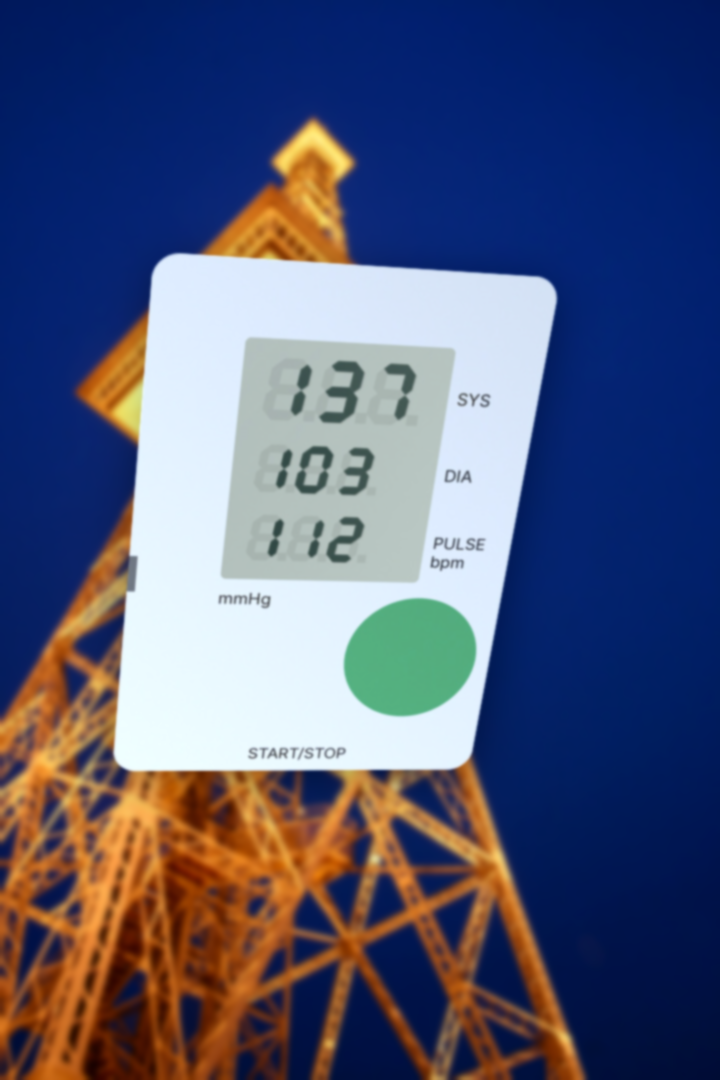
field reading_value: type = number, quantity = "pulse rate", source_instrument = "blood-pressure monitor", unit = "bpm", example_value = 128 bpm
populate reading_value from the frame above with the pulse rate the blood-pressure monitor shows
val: 112 bpm
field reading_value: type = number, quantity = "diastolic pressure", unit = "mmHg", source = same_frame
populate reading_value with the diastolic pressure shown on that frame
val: 103 mmHg
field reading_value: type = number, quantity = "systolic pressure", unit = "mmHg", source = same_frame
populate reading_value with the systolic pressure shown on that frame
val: 137 mmHg
